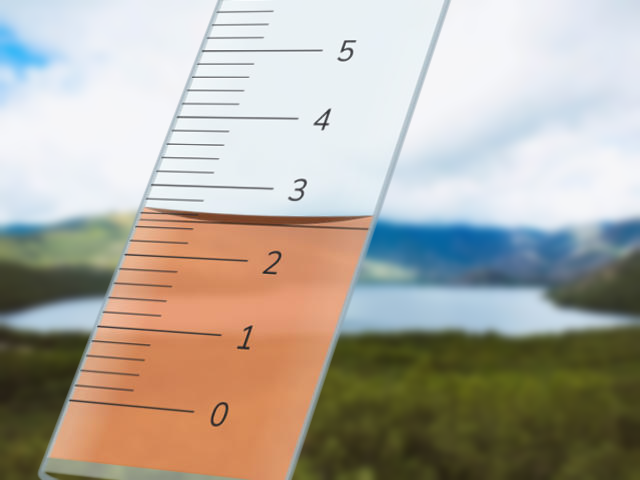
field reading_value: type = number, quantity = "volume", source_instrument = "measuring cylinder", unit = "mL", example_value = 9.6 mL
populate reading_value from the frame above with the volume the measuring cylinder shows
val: 2.5 mL
